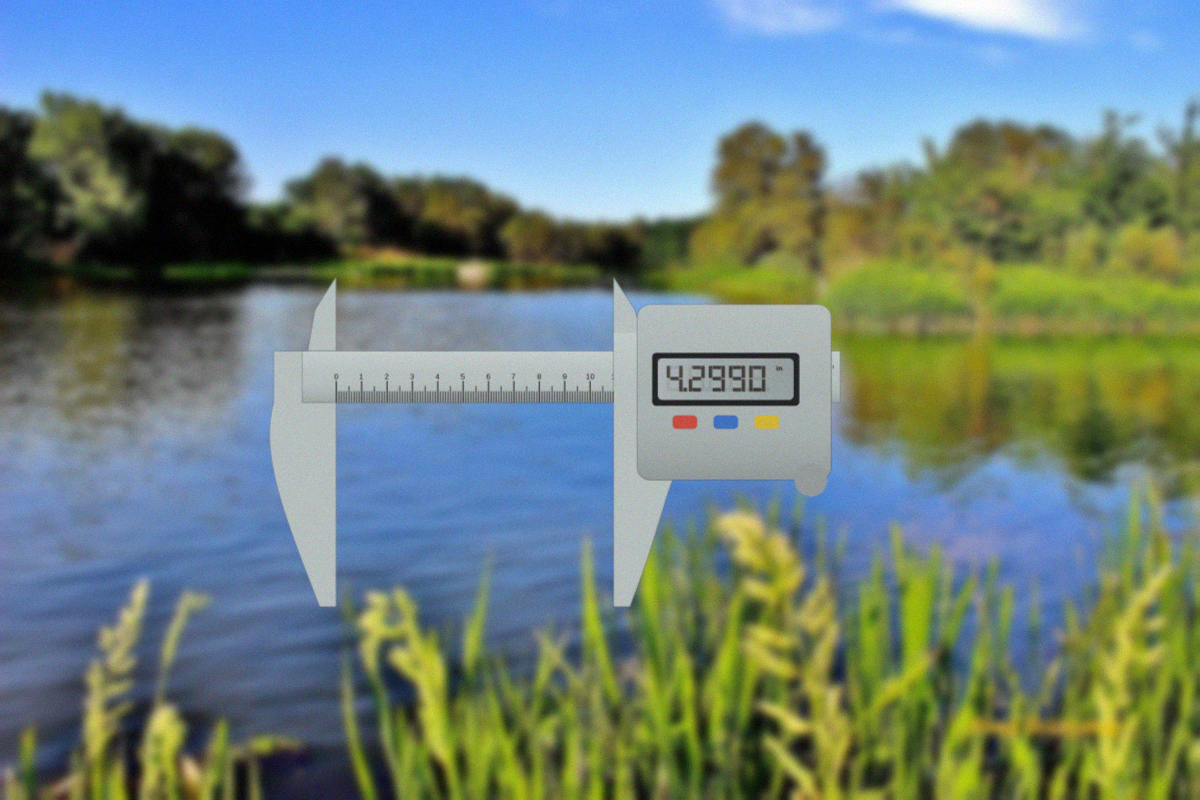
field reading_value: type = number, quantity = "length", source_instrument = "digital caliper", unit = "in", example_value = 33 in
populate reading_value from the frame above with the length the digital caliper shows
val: 4.2990 in
